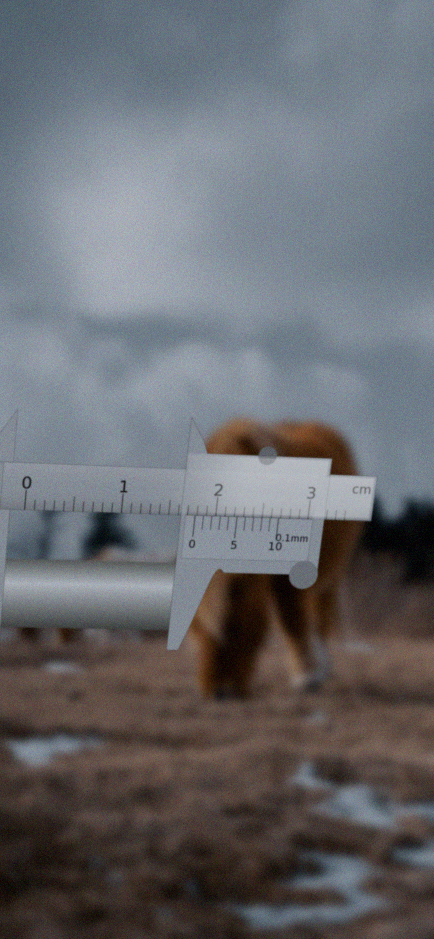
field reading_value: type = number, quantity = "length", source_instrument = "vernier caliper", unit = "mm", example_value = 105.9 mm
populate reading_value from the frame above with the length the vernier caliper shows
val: 17.8 mm
